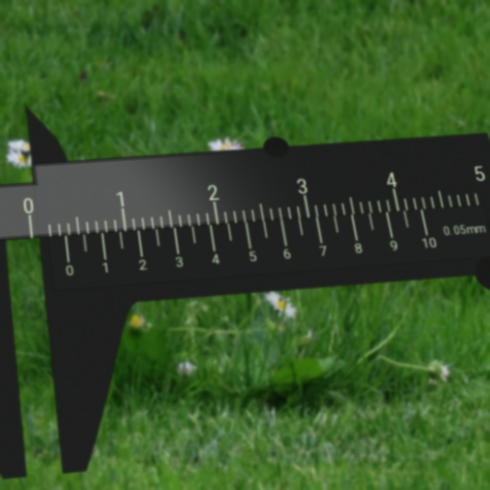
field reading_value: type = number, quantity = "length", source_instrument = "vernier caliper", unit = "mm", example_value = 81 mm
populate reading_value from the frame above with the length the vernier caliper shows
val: 3.6 mm
